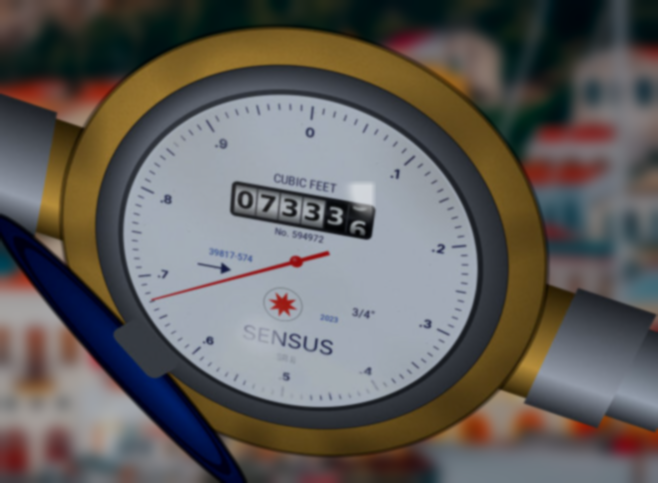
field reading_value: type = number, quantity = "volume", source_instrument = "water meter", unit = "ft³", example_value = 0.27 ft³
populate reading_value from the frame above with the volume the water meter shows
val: 73335.67 ft³
